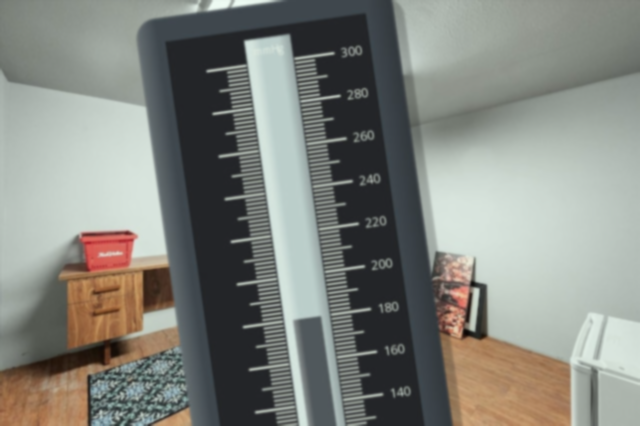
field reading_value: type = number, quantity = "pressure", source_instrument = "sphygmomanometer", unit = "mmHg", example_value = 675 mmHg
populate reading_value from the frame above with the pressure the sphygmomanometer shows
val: 180 mmHg
